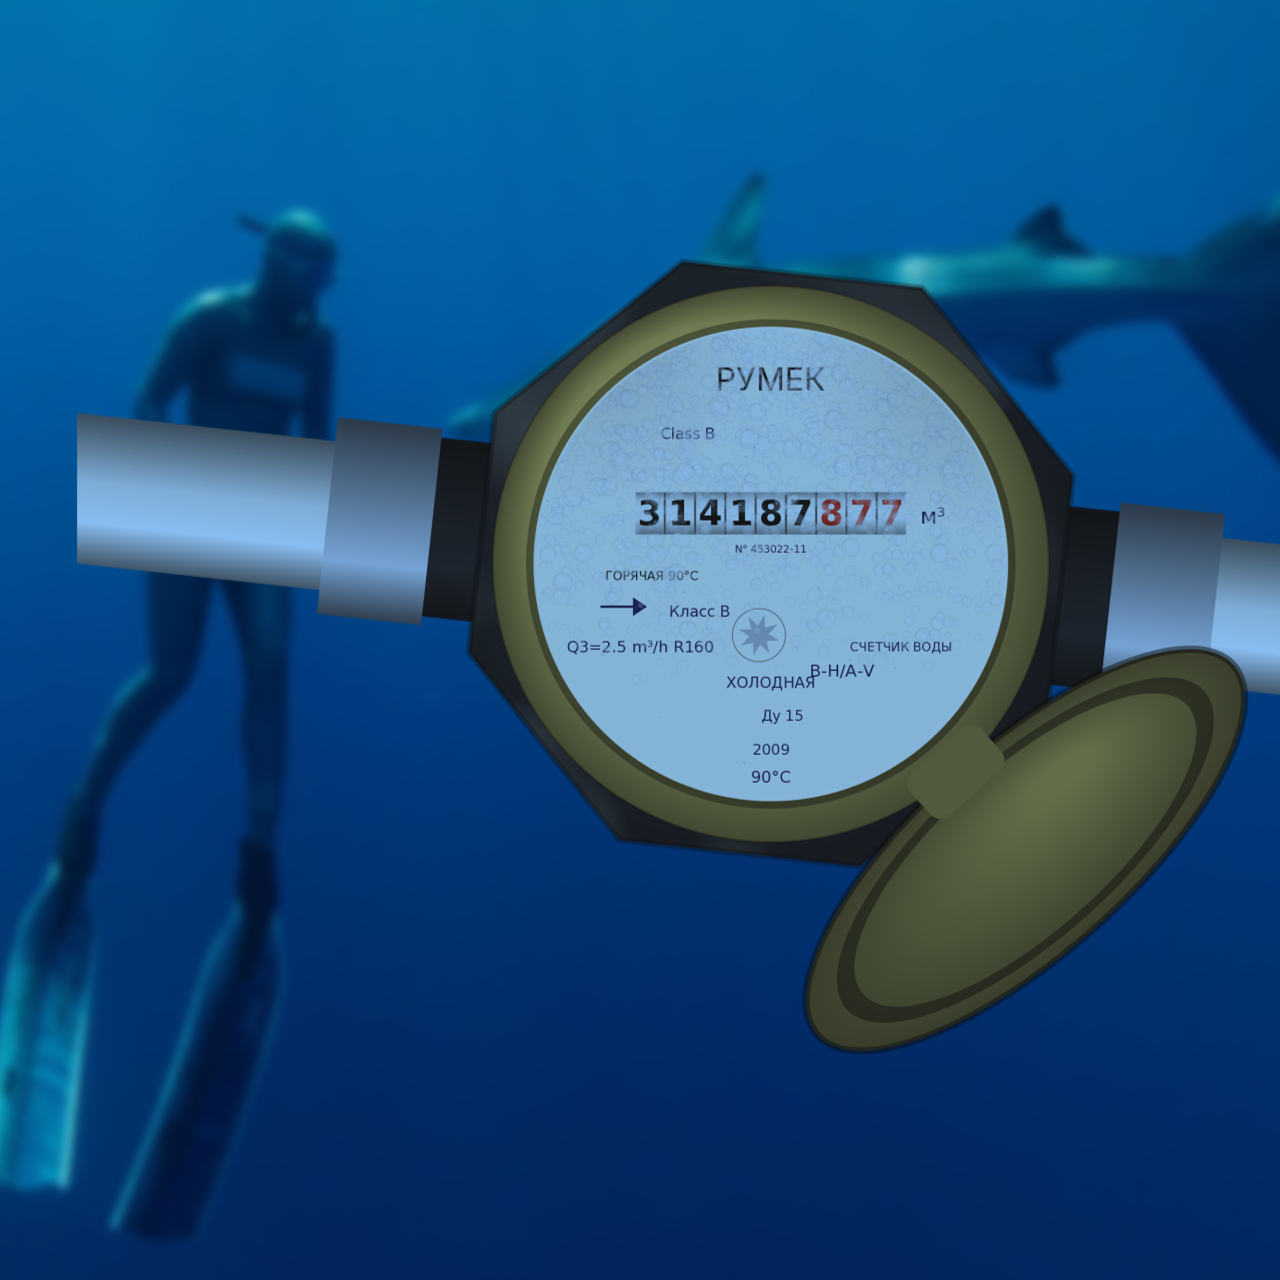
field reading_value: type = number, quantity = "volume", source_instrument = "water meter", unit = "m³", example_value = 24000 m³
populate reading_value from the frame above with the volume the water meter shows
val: 314187.877 m³
